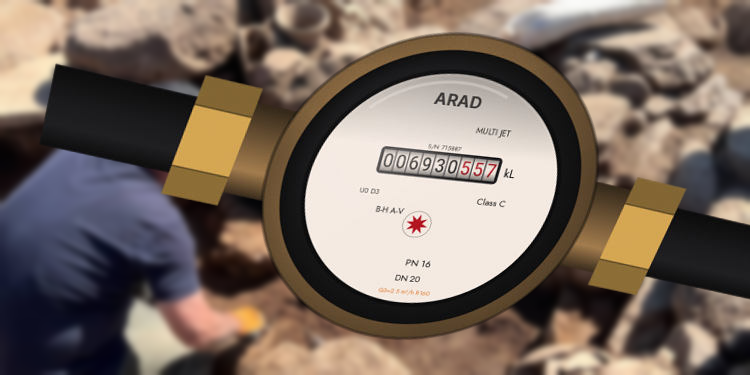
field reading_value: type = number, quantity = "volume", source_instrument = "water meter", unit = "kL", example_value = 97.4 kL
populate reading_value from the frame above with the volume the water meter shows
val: 6930.557 kL
